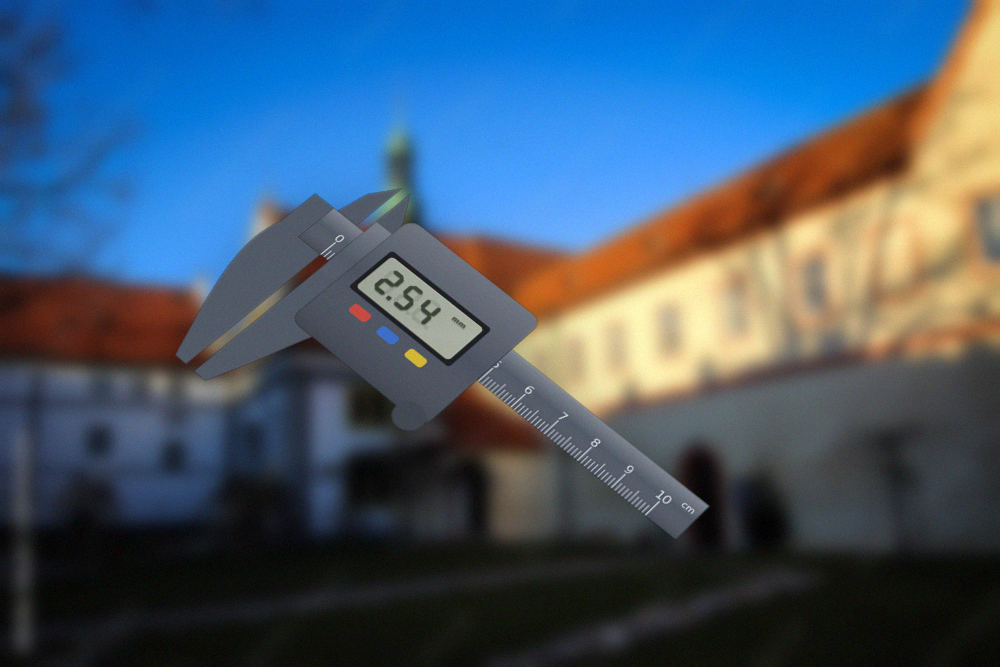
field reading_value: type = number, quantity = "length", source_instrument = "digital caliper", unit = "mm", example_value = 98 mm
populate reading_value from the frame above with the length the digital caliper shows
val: 2.54 mm
